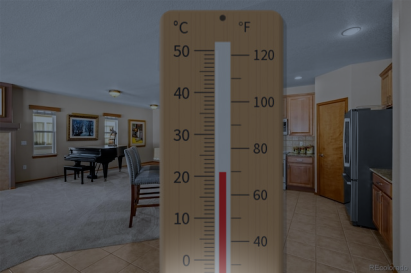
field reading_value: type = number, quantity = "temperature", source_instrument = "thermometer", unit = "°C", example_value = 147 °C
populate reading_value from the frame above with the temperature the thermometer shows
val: 21 °C
